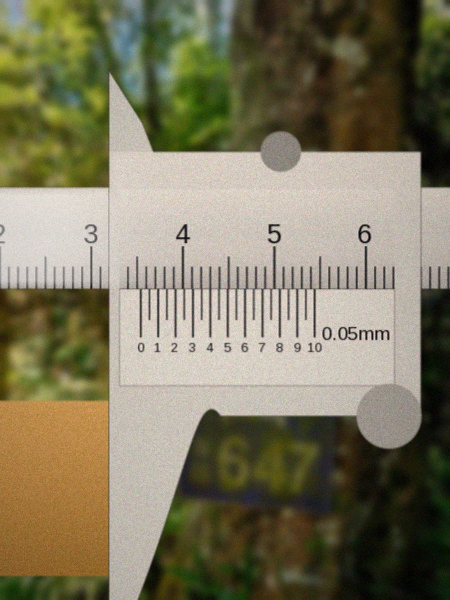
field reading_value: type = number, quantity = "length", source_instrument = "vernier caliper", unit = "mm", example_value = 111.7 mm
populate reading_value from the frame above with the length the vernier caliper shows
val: 35.4 mm
